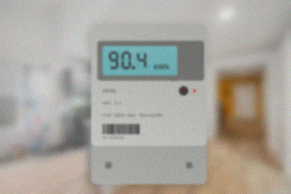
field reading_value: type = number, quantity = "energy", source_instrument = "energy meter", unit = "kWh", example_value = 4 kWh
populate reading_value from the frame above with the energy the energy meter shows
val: 90.4 kWh
